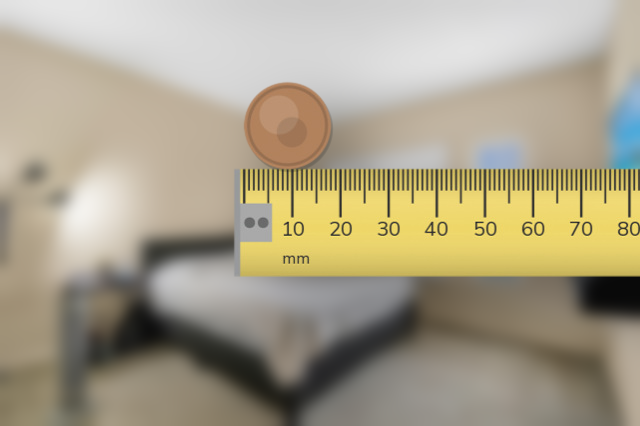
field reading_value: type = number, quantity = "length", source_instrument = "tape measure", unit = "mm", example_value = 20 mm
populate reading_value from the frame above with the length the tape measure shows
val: 18 mm
